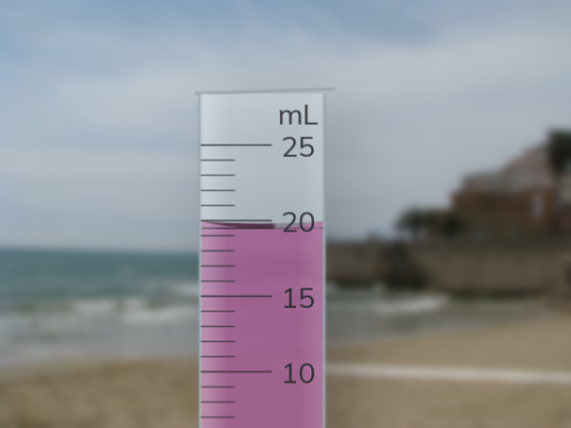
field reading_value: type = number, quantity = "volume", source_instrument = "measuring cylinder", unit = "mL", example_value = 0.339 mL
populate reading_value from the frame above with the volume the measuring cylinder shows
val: 19.5 mL
